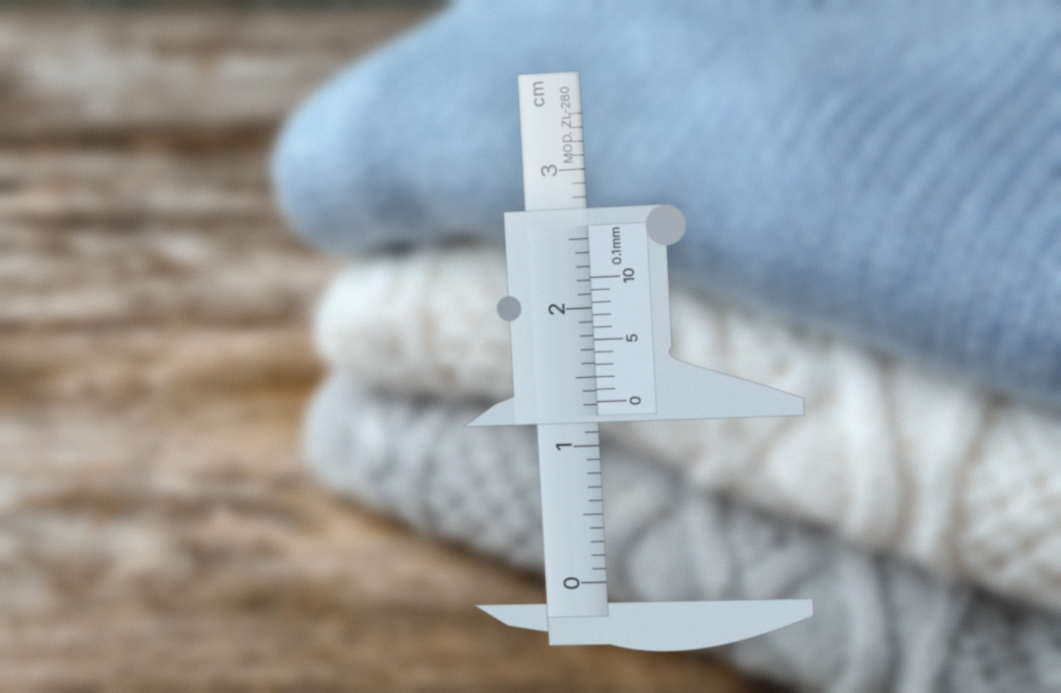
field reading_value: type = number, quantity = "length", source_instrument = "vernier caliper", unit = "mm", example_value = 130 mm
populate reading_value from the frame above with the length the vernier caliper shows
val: 13.2 mm
